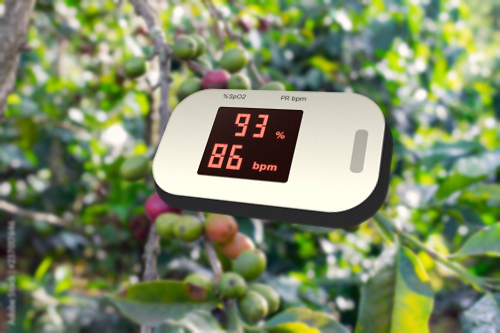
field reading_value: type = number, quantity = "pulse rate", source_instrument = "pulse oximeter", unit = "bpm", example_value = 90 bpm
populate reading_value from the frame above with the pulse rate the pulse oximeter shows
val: 86 bpm
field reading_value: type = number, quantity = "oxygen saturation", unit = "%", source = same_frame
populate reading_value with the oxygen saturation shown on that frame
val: 93 %
